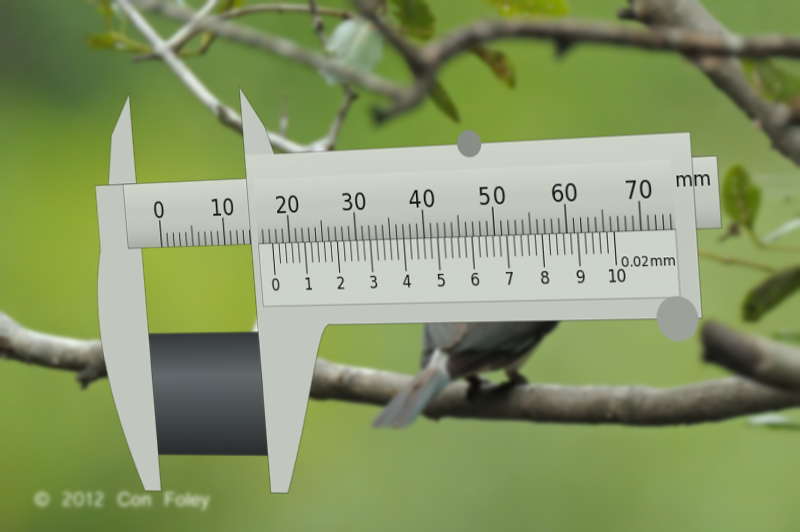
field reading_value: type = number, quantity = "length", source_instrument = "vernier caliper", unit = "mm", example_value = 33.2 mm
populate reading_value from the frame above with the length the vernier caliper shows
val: 17.4 mm
